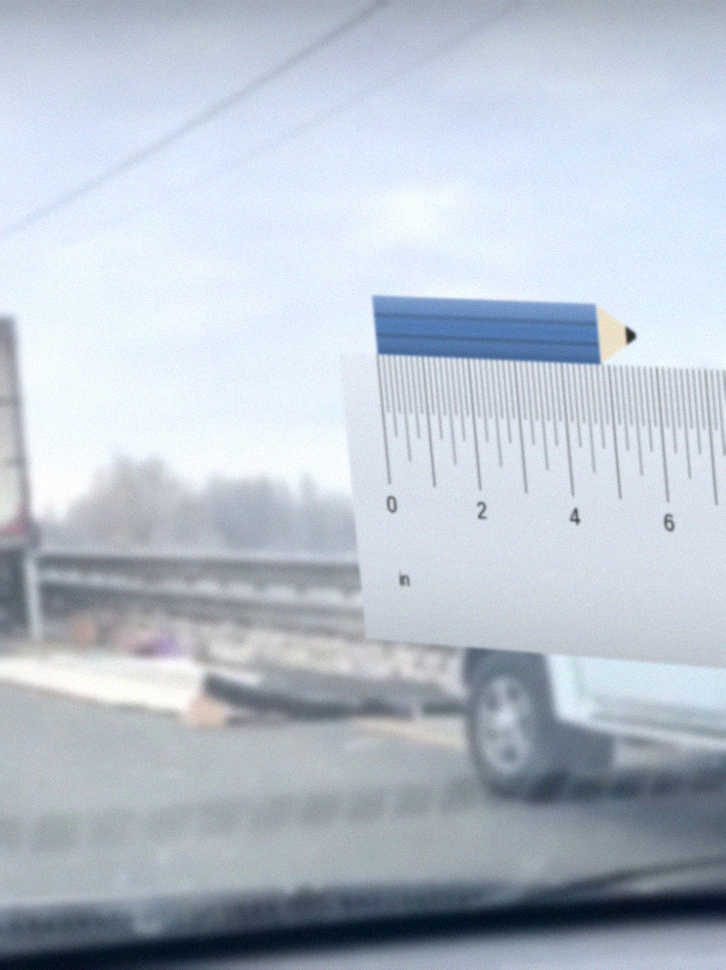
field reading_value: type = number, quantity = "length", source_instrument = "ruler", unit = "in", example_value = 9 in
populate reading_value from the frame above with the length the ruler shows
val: 5.625 in
